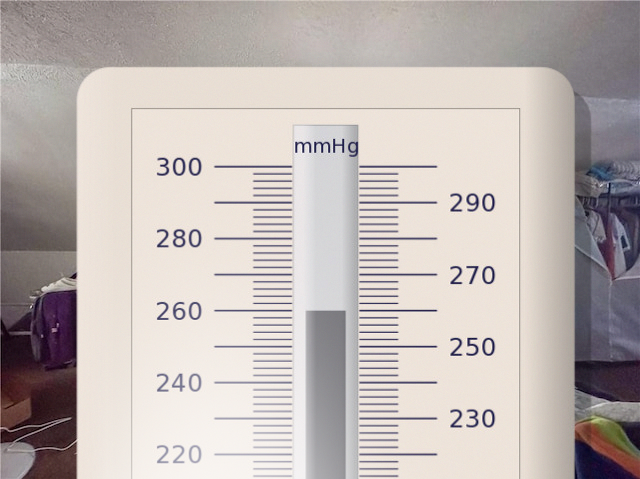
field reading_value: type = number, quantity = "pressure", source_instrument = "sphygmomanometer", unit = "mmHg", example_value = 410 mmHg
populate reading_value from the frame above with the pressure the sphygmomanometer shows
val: 260 mmHg
